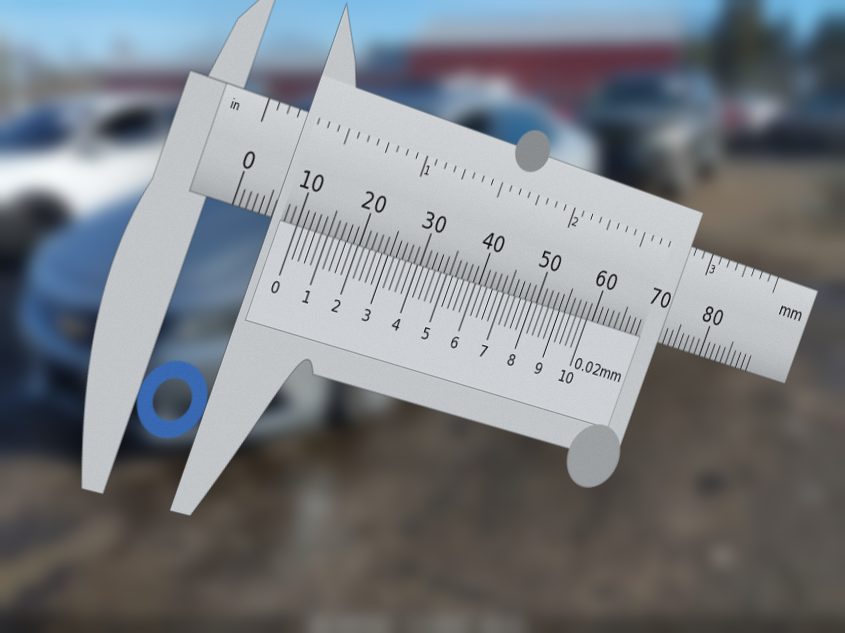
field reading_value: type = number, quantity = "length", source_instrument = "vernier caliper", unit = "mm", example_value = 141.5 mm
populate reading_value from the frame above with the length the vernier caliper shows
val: 10.0 mm
